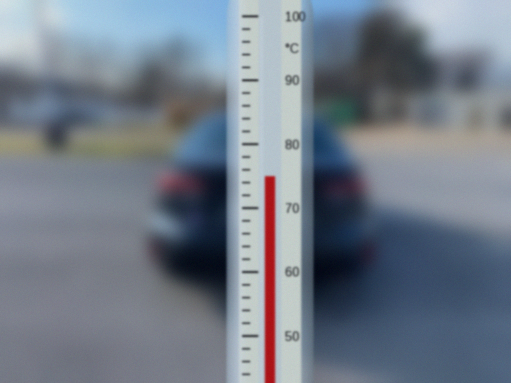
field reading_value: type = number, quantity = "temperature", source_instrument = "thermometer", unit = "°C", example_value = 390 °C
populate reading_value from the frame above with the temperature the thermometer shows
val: 75 °C
